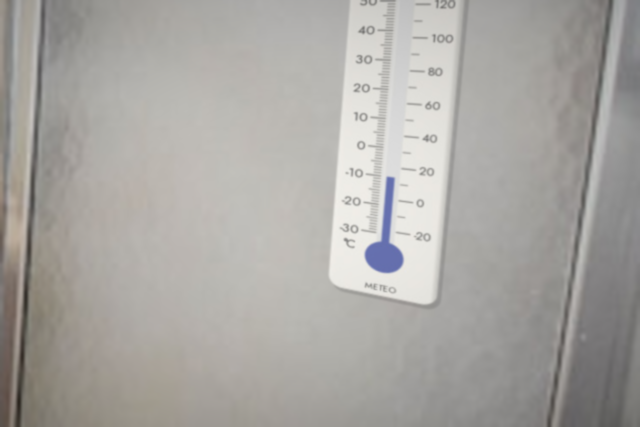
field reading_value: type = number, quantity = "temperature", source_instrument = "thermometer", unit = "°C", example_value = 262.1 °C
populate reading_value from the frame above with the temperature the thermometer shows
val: -10 °C
